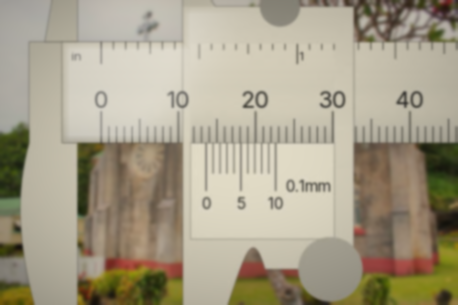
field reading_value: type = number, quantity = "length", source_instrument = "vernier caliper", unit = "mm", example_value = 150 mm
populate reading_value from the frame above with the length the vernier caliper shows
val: 13.6 mm
